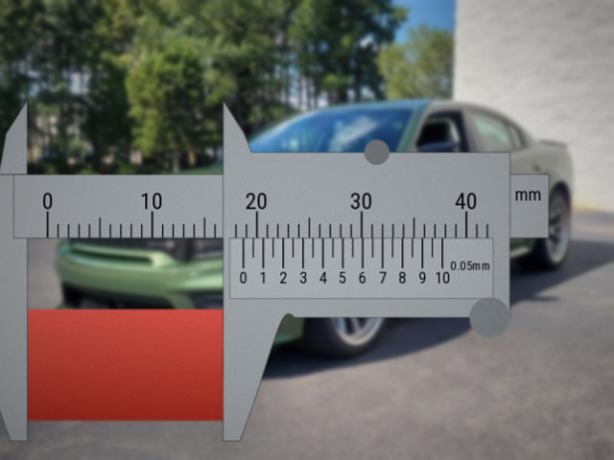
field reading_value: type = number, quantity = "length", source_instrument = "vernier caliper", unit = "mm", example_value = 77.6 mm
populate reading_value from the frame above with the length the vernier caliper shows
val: 18.7 mm
